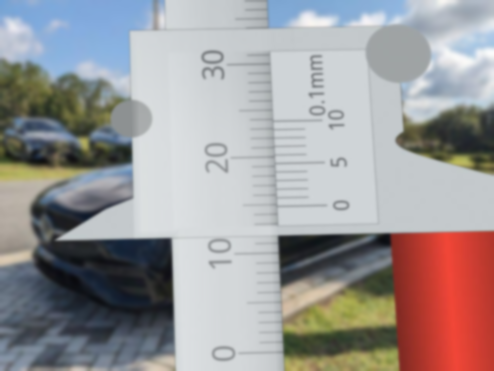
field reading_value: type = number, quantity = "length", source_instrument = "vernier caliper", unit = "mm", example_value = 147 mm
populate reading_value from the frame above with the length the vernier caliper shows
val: 14.8 mm
